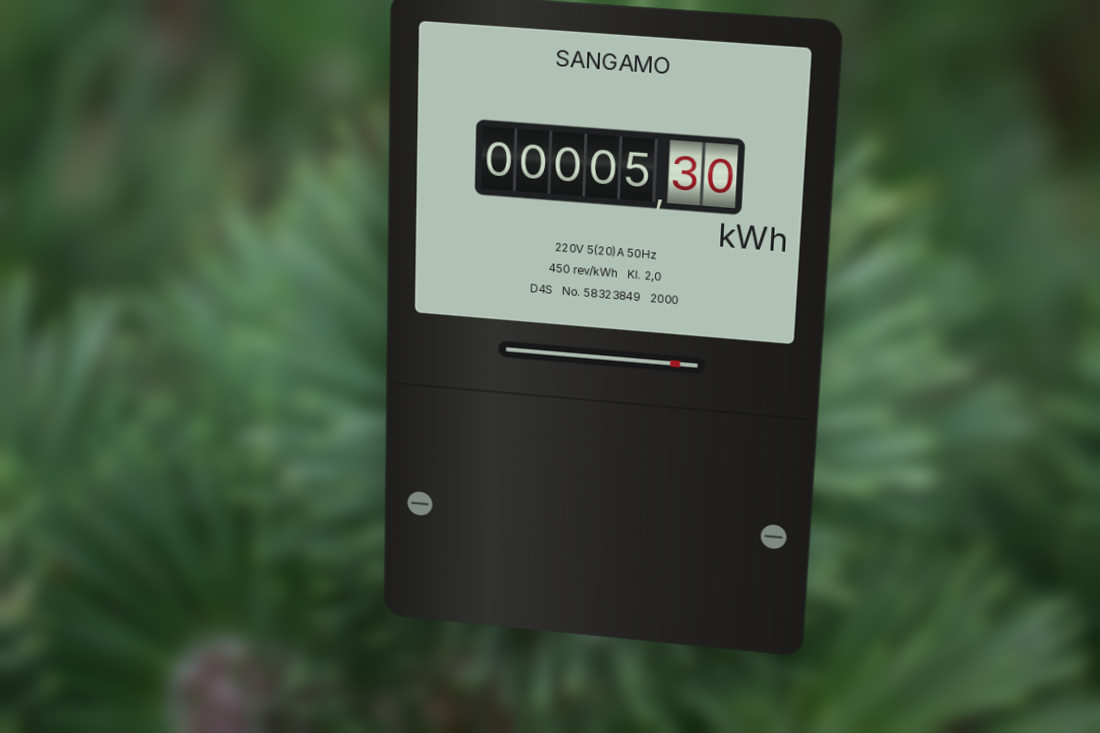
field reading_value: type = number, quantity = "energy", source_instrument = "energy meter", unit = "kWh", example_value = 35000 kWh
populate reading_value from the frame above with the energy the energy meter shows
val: 5.30 kWh
